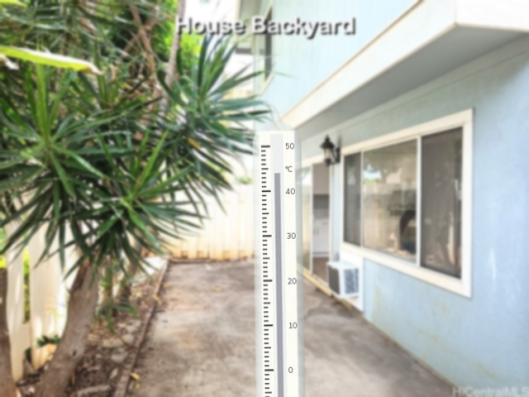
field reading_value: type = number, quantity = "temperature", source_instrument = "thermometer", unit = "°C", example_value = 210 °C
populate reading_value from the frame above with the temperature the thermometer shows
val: 44 °C
